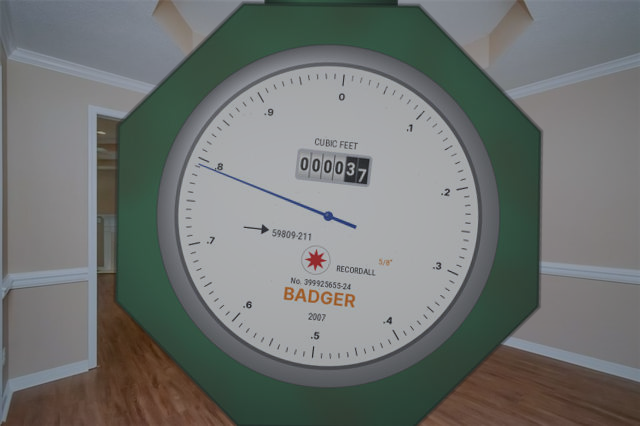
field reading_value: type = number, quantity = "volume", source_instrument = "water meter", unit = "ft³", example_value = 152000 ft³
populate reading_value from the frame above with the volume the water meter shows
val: 36.79 ft³
